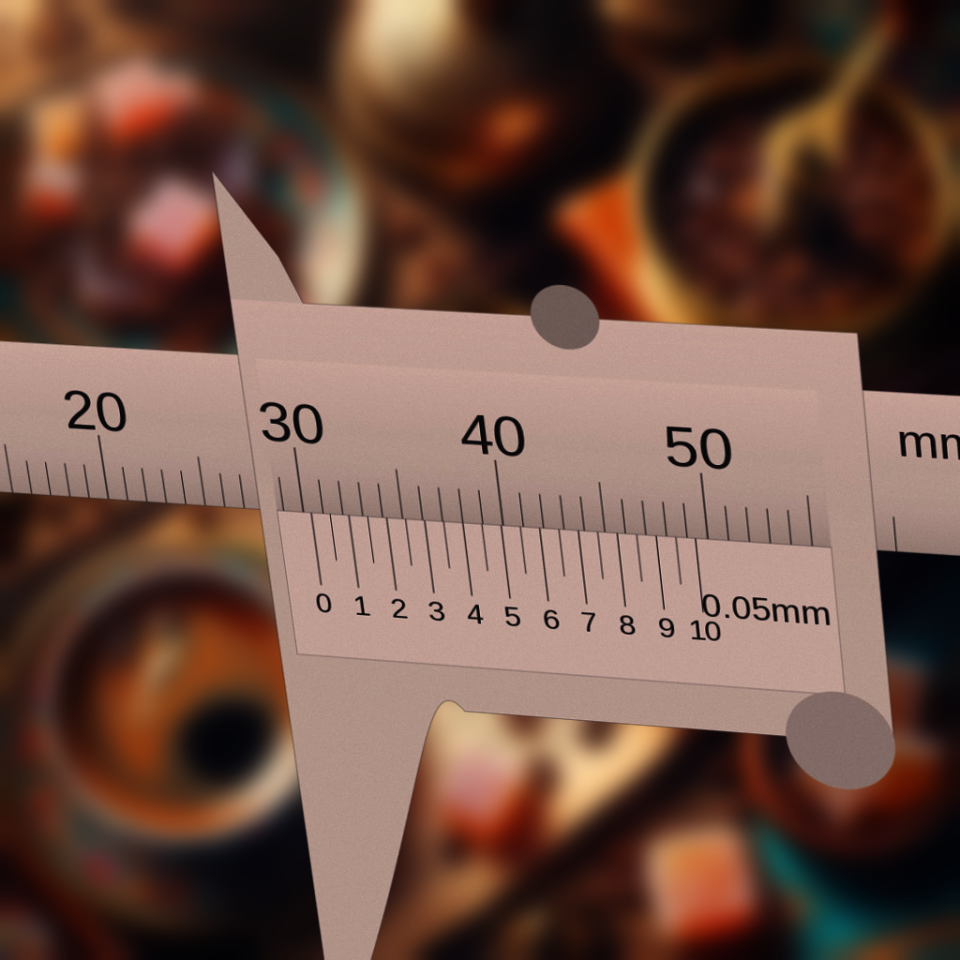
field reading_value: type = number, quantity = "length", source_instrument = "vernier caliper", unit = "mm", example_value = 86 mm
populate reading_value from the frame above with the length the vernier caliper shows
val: 30.4 mm
